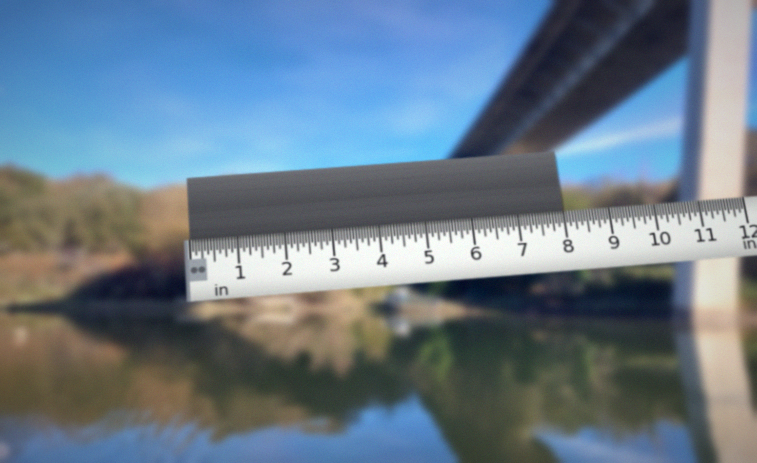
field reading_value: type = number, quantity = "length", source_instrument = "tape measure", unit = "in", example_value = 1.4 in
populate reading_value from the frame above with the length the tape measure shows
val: 8 in
